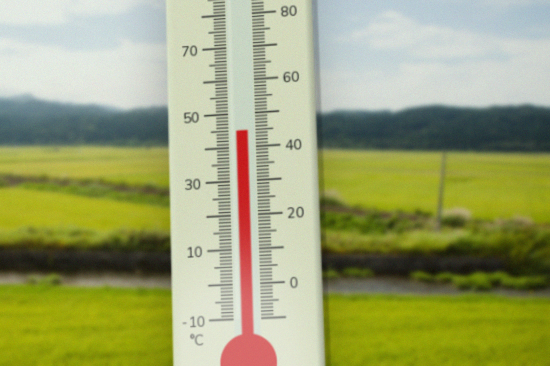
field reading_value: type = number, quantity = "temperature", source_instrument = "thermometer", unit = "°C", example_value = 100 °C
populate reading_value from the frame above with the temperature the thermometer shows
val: 45 °C
